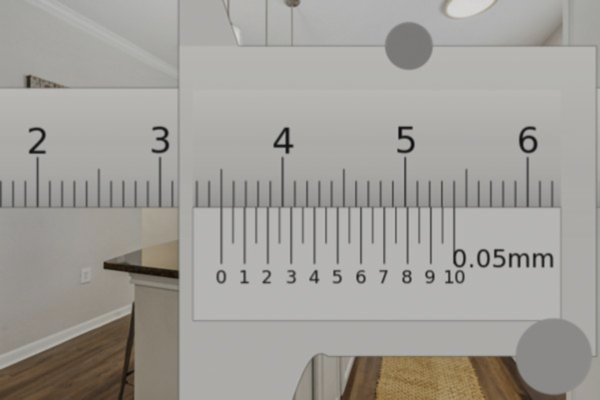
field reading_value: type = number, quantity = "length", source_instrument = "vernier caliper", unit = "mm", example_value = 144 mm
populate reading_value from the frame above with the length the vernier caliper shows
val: 35.0 mm
